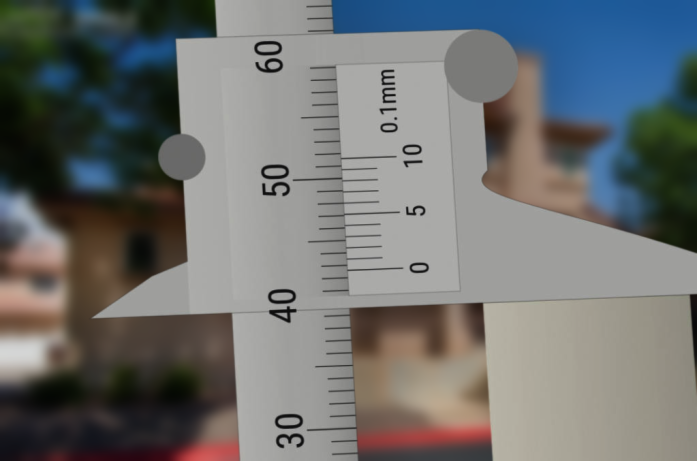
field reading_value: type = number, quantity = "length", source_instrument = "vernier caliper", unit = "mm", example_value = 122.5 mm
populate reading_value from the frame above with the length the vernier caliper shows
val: 42.6 mm
